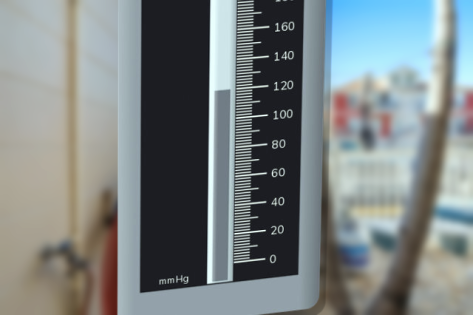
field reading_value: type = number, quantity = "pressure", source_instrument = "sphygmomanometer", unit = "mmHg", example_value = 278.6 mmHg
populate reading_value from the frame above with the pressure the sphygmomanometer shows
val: 120 mmHg
